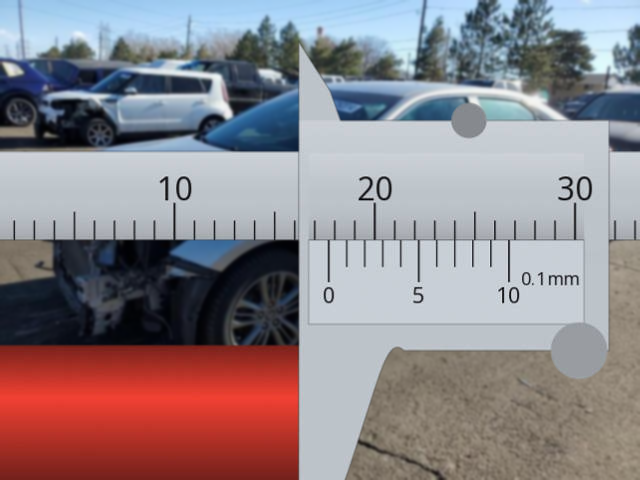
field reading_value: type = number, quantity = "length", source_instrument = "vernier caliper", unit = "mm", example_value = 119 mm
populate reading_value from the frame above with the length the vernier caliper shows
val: 17.7 mm
